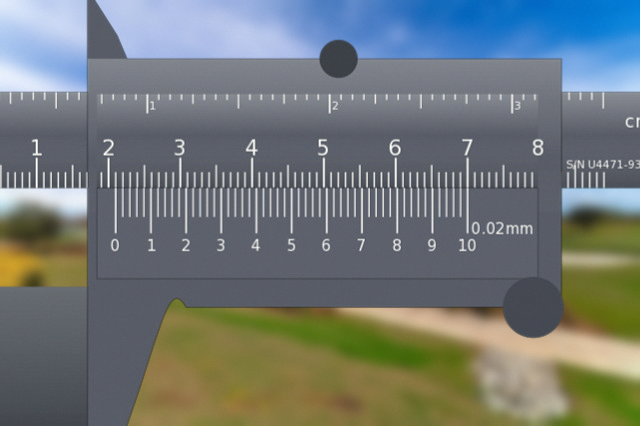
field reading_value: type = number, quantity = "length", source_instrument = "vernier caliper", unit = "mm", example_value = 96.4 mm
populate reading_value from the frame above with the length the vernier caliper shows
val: 21.0 mm
